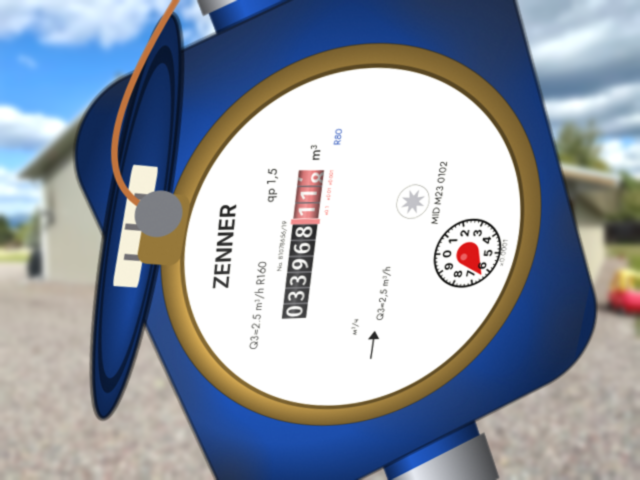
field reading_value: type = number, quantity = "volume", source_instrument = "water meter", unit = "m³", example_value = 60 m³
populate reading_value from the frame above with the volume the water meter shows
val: 33968.1176 m³
